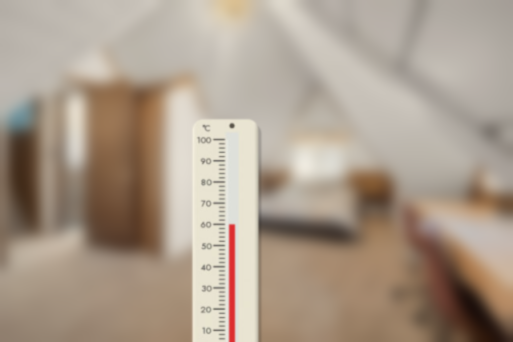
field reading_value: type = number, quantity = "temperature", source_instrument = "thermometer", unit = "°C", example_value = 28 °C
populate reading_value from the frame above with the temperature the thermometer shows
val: 60 °C
